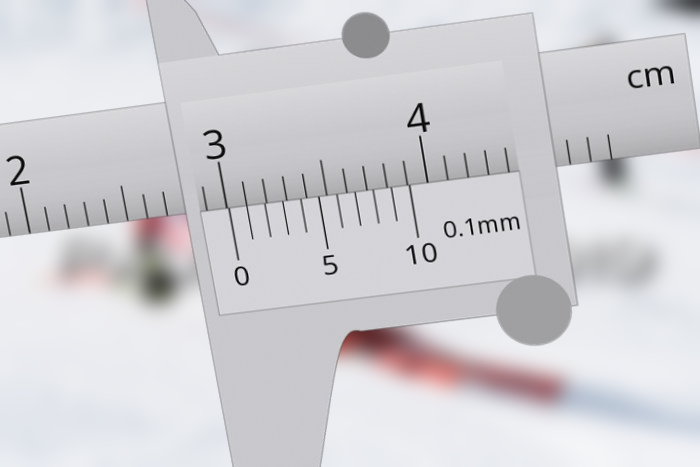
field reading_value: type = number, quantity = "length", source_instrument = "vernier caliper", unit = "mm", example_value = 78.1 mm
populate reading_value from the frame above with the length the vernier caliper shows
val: 30.1 mm
